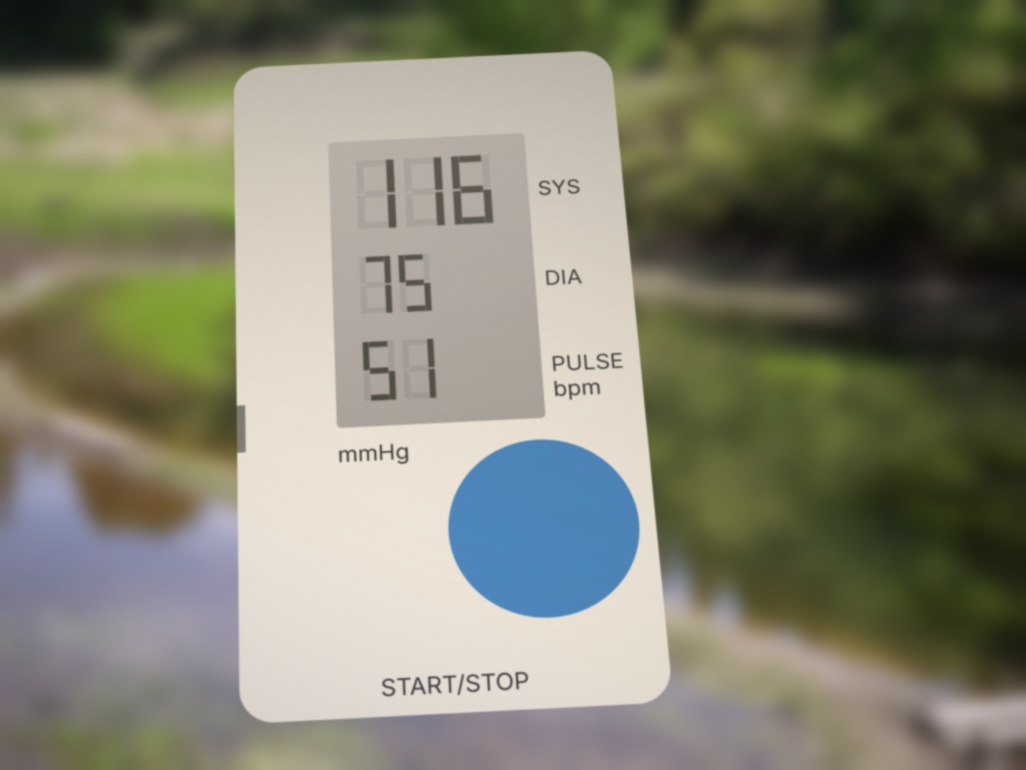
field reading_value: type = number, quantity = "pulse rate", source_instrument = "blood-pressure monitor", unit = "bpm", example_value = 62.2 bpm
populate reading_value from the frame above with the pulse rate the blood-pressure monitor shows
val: 51 bpm
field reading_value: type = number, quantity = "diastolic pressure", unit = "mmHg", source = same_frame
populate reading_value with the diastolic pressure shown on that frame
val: 75 mmHg
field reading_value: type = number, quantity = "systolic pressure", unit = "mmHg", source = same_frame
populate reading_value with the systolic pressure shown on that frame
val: 116 mmHg
